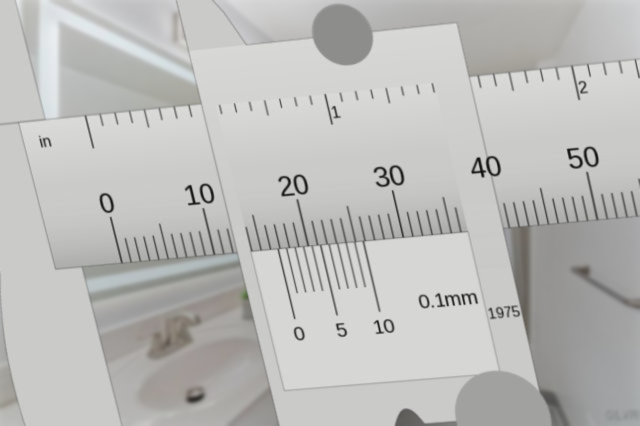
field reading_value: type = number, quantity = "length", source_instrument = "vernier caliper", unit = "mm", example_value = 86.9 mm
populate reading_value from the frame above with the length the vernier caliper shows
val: 16.8 mm
